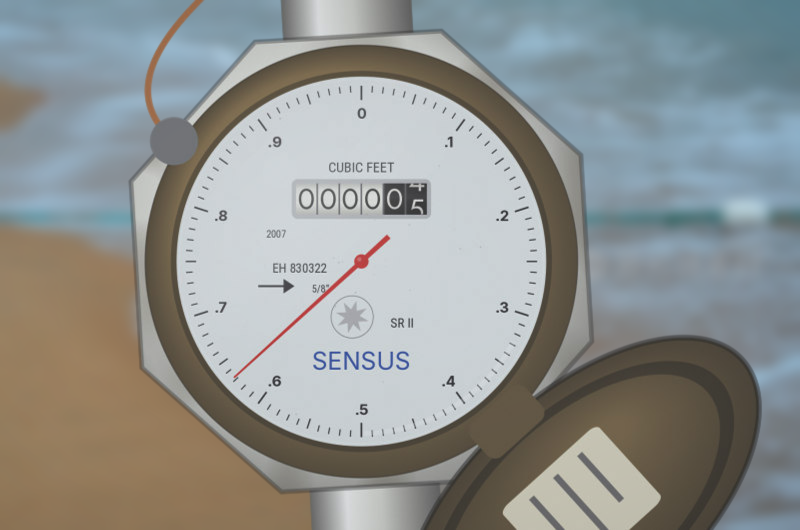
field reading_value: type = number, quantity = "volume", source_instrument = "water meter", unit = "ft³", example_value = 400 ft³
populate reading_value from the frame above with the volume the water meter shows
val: 4.63 ft³
